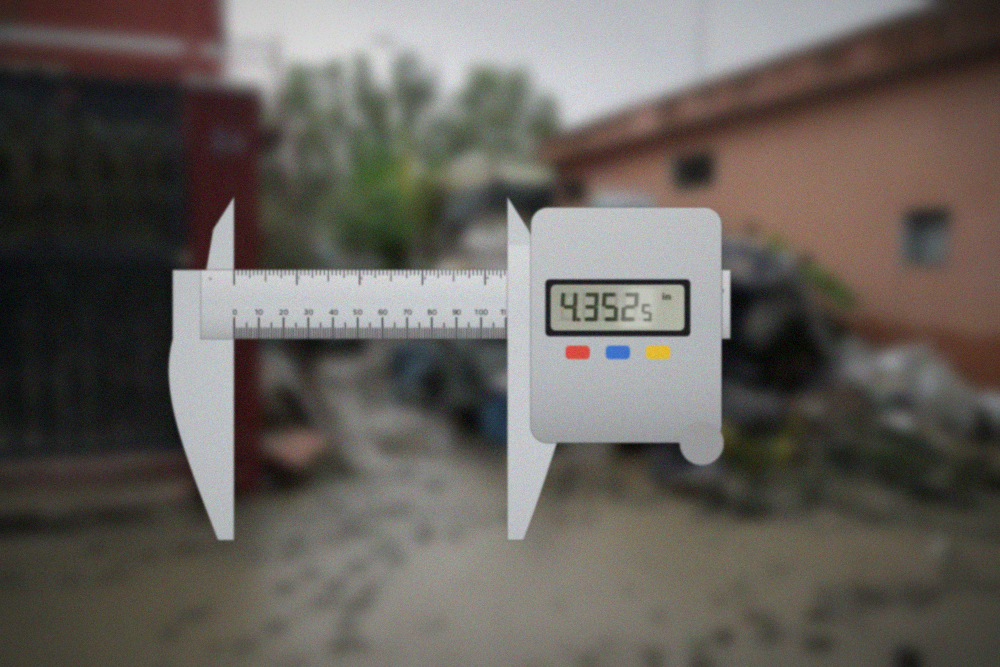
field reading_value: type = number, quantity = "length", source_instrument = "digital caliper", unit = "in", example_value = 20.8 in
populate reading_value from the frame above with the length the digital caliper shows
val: 4.3525 in
